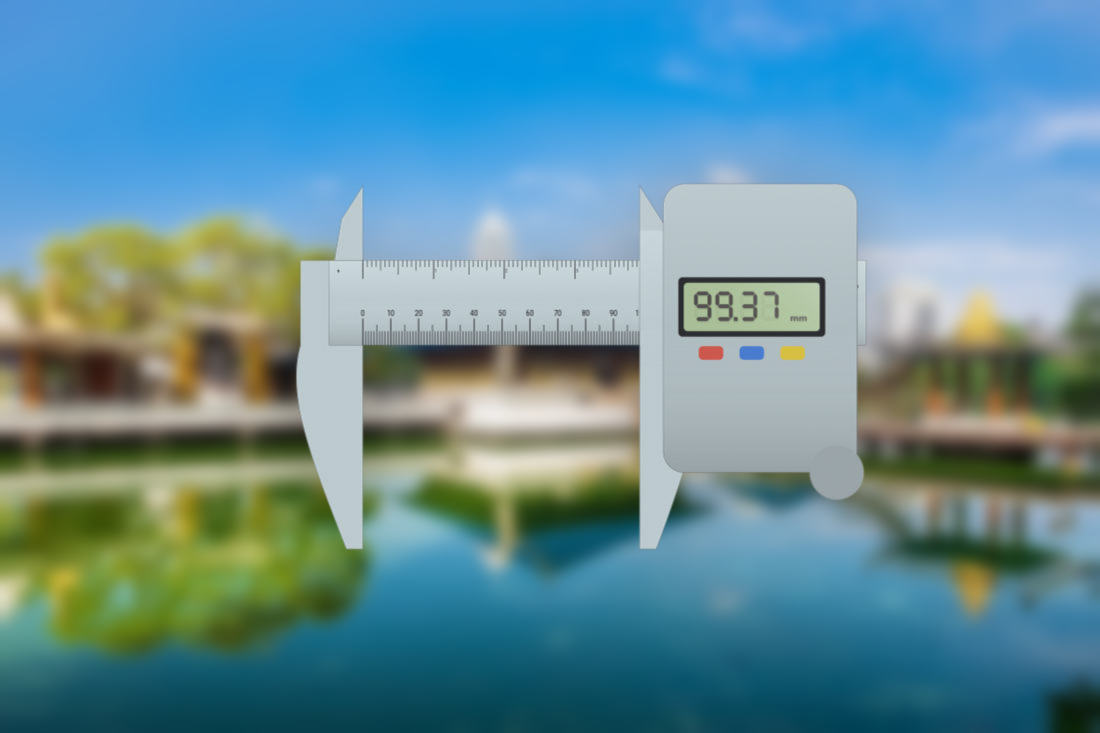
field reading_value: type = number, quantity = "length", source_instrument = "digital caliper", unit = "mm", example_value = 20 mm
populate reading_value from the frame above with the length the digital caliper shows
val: 99.37 mm
